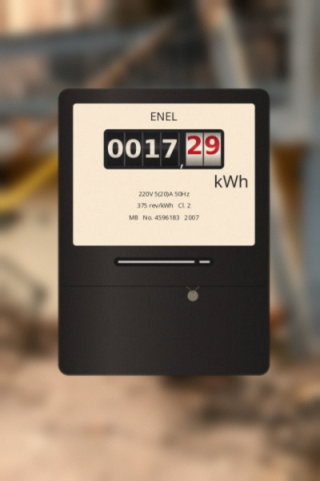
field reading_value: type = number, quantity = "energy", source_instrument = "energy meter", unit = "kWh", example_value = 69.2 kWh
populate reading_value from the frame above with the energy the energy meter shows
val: 17.29 kWh
